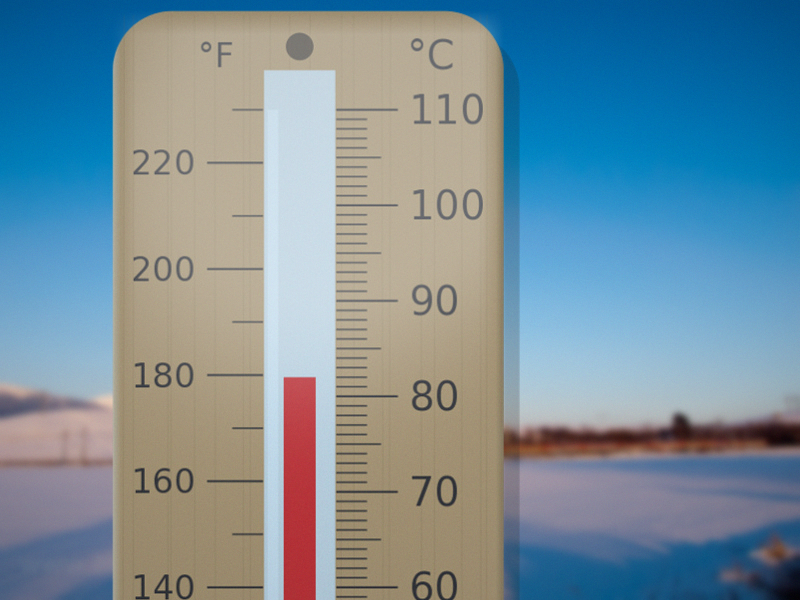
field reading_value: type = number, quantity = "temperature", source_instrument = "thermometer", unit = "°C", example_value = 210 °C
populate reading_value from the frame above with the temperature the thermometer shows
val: 82 °C
